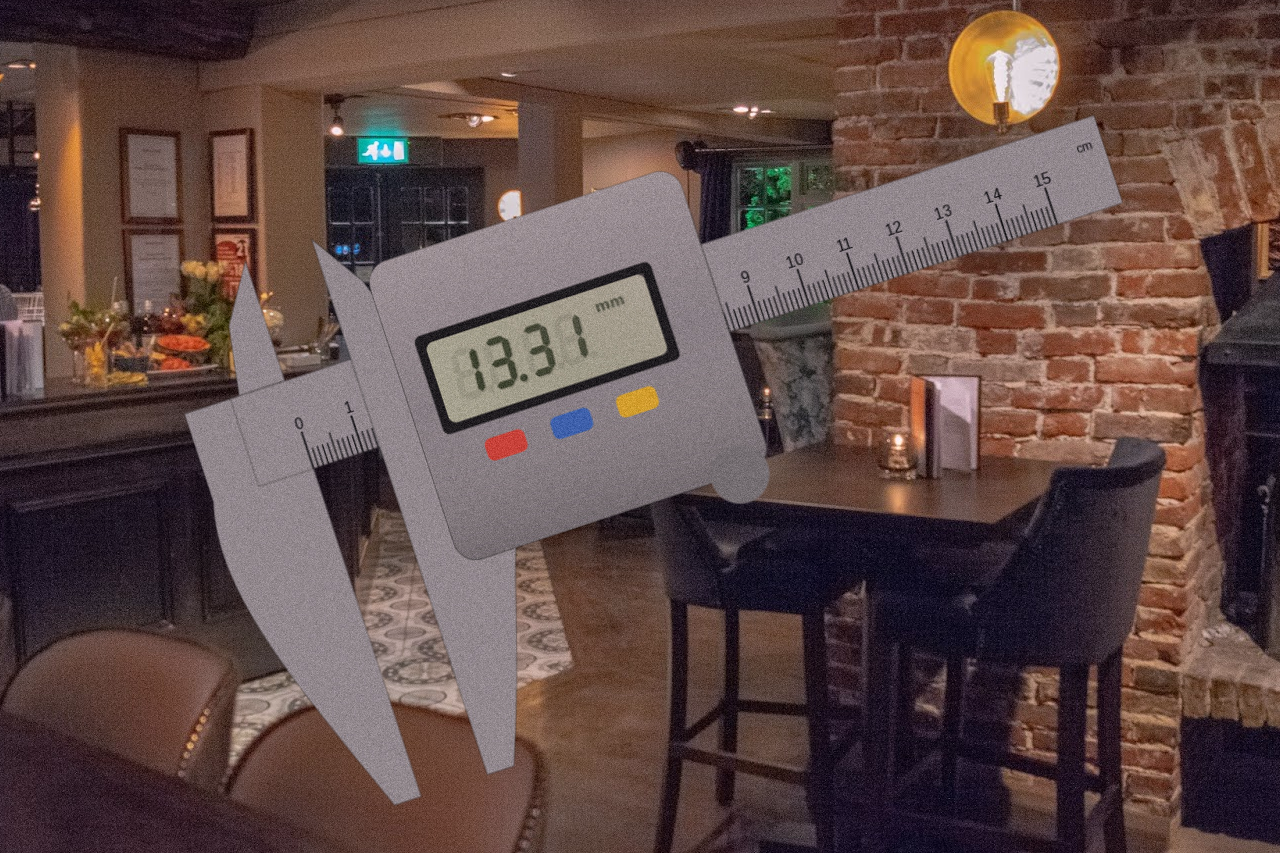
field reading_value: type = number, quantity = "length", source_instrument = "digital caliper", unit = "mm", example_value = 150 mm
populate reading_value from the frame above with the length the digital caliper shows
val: 13.31 mm
